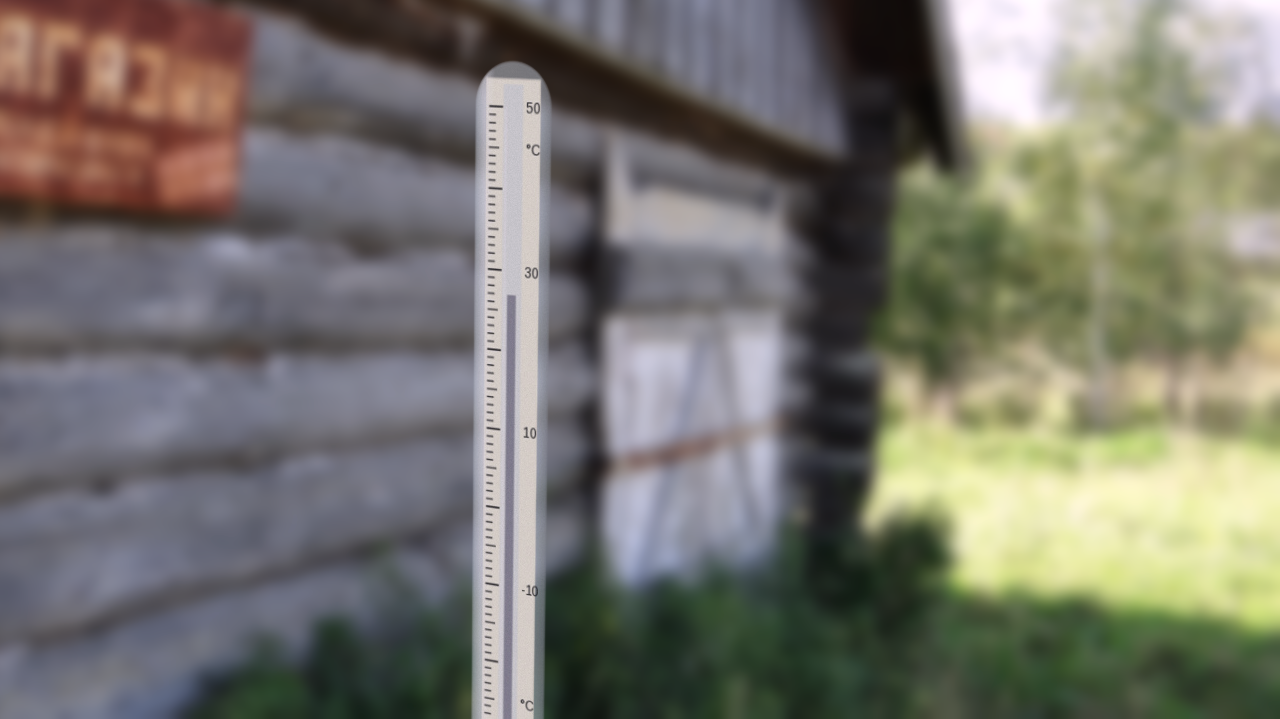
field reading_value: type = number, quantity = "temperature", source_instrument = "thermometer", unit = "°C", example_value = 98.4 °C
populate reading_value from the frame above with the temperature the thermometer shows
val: 27 °C
